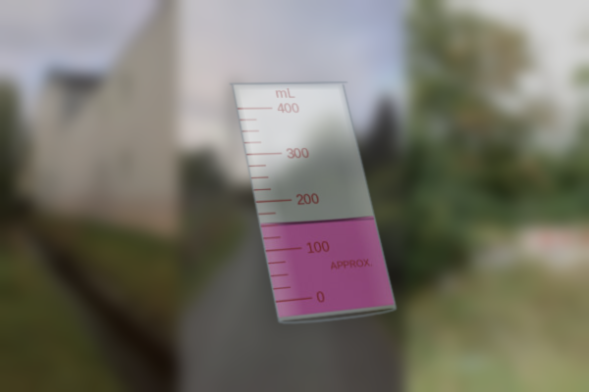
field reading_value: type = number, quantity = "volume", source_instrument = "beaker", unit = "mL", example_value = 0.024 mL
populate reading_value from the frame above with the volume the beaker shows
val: 150 mL
